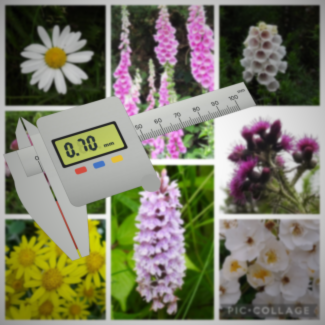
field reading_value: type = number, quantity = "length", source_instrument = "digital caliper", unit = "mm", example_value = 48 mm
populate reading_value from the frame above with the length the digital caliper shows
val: 0.70 mm
